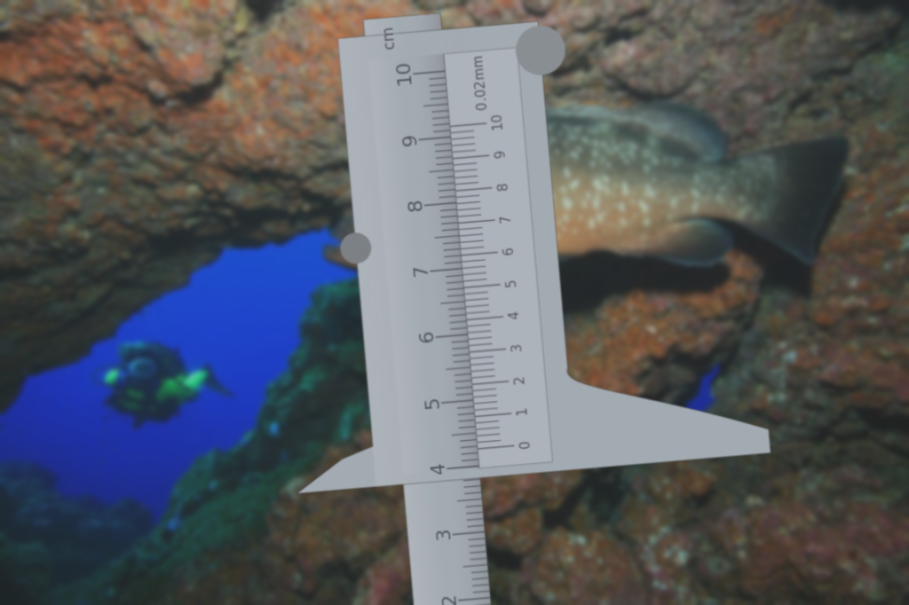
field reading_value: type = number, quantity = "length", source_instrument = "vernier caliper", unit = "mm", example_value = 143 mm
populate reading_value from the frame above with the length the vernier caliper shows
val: 42.6 mm
